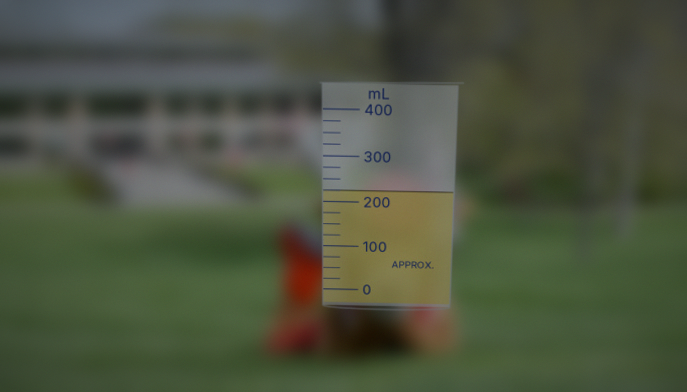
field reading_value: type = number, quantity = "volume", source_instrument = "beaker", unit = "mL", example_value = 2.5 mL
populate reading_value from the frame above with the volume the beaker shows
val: 225 mL
